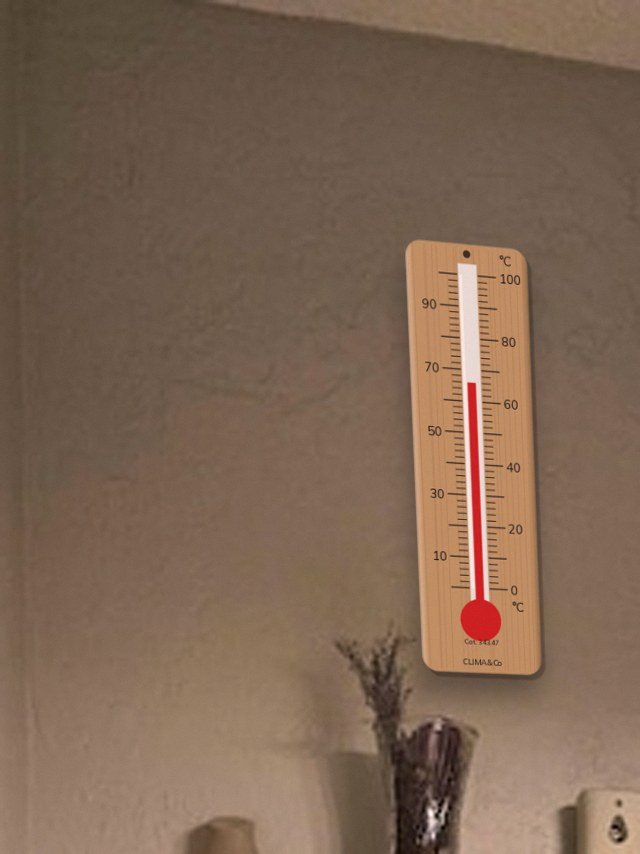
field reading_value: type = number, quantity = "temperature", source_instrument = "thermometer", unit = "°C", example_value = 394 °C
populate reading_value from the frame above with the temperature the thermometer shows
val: 66 °C
